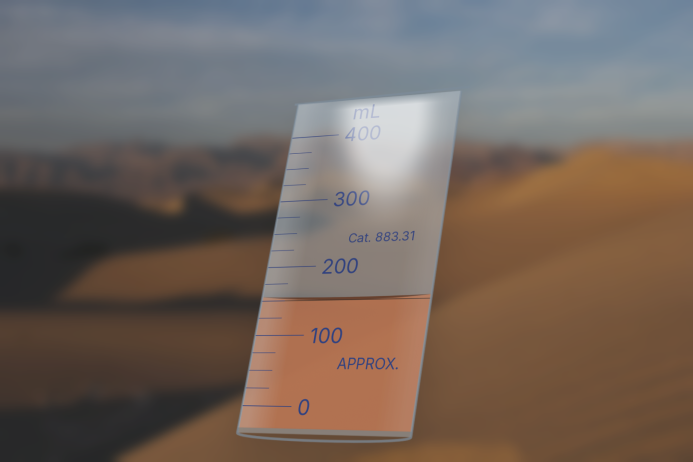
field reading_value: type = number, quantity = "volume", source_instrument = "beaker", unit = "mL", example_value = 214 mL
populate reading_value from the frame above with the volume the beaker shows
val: 150 mL
